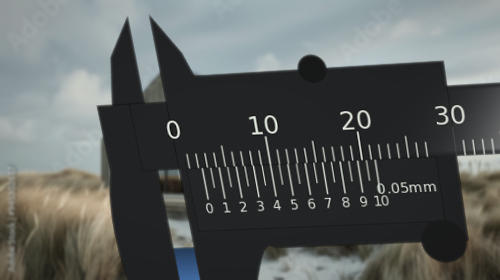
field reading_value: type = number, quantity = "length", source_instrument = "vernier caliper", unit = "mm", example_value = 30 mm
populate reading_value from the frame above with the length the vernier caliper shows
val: 2.4 mm
